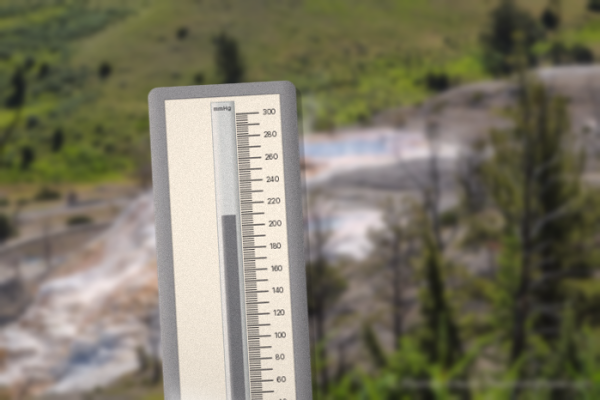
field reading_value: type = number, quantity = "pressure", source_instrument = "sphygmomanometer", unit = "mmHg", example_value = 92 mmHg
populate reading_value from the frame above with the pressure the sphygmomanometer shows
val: 210 mmHg
